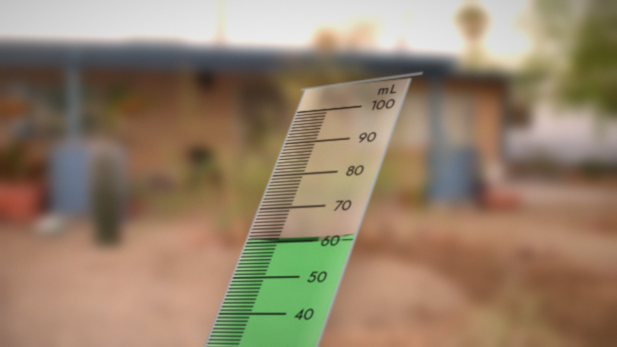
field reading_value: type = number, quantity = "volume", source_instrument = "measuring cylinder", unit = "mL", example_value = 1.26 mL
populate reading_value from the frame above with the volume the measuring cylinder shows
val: 60 mL
